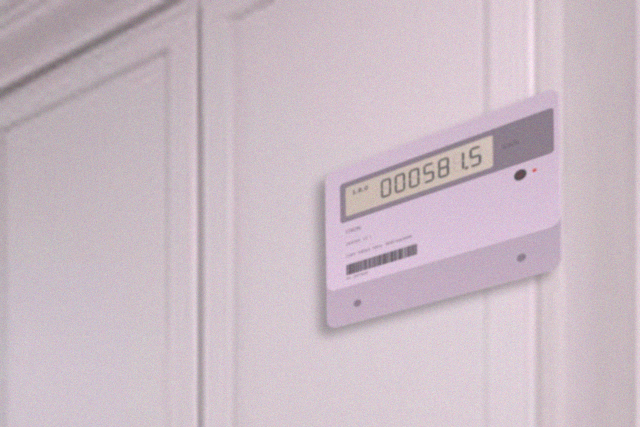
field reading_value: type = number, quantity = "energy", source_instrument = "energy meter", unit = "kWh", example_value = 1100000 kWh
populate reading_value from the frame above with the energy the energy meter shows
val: 581.5 kWh
